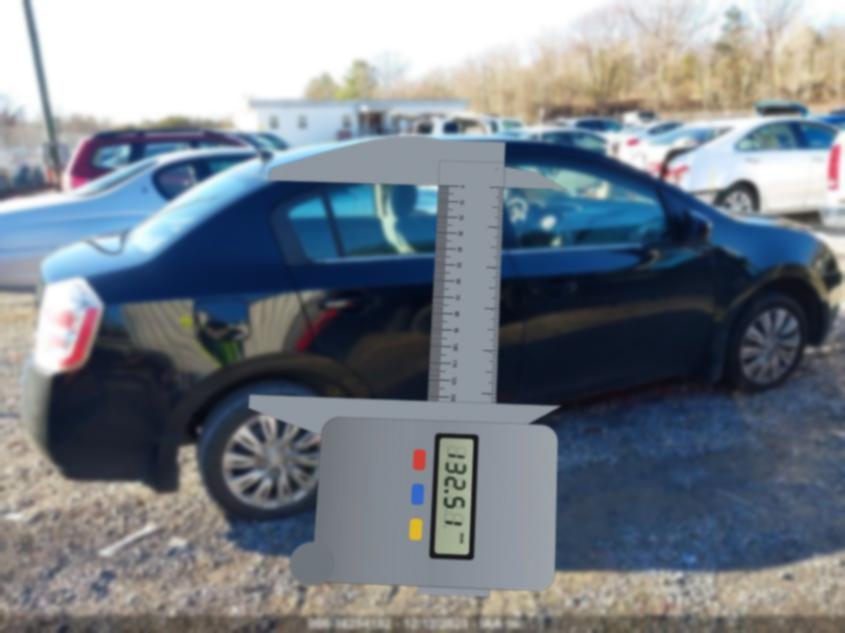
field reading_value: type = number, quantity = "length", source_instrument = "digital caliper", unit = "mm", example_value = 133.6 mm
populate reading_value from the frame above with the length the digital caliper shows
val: 132.51 mm
